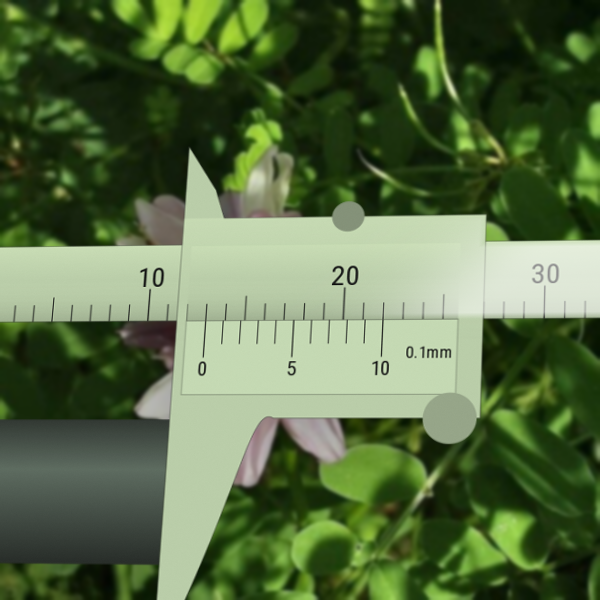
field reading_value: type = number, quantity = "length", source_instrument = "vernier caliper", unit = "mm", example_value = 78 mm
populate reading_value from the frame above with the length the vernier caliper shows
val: 13.0 mm
